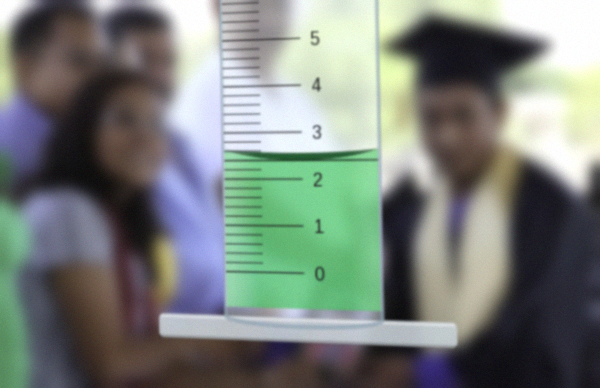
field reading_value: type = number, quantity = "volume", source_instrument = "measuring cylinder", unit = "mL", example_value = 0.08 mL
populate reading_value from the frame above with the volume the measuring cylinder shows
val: 2.4 mL
